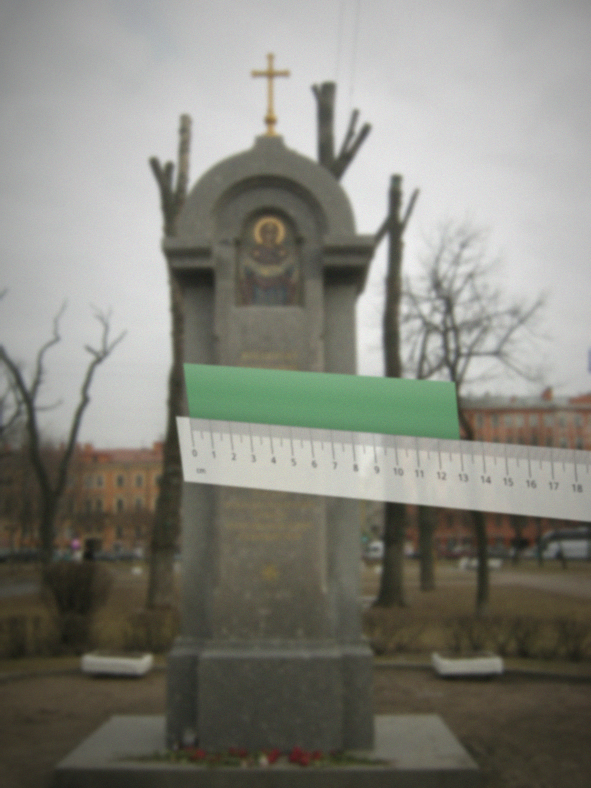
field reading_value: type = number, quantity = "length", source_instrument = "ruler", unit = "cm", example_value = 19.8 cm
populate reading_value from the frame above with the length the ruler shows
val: 13 cm
